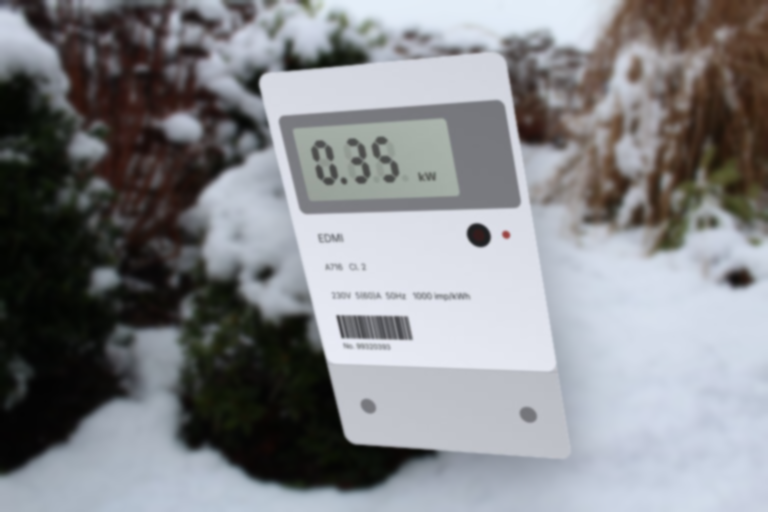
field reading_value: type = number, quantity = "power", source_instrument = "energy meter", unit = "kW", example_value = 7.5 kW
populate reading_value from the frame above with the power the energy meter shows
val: 0.35 kW
